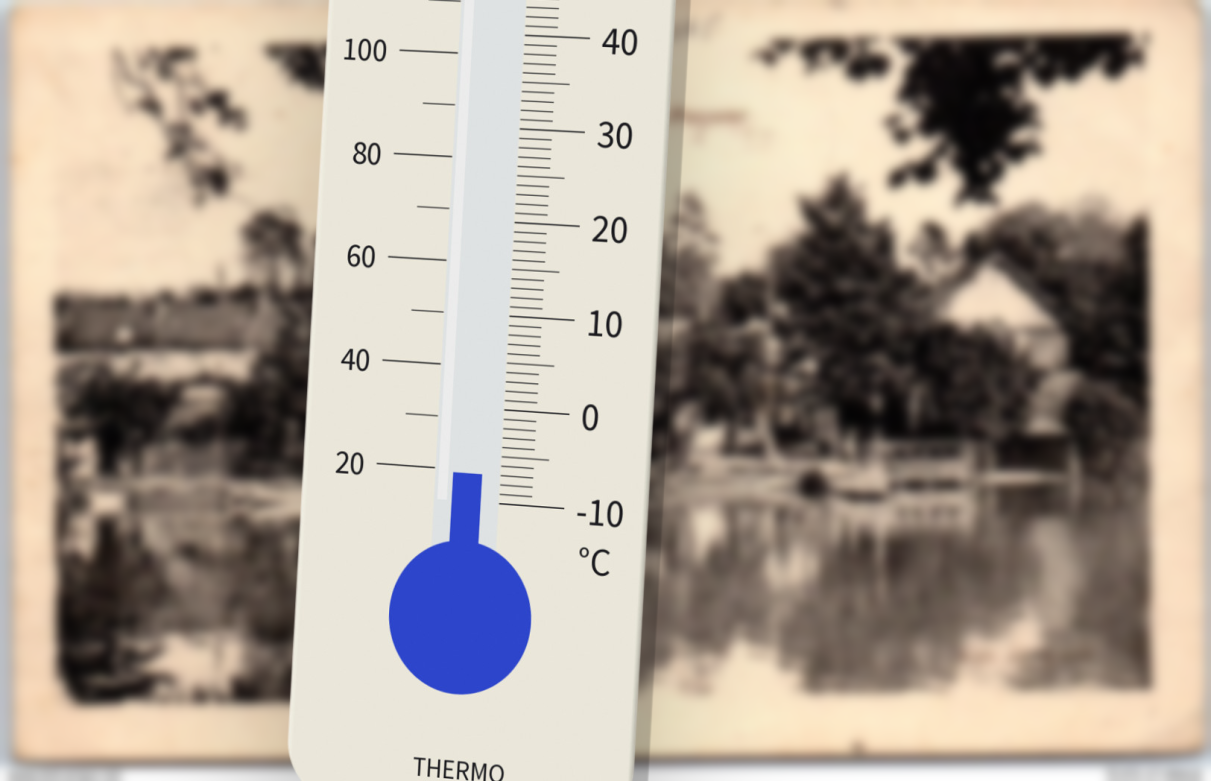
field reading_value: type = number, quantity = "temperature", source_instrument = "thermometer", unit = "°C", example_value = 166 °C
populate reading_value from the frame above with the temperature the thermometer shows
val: -7 °C
